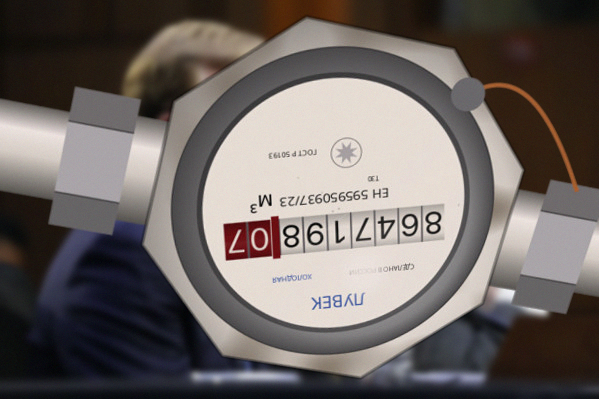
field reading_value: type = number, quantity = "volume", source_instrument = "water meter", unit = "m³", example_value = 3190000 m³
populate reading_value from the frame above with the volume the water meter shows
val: 8647198.07 m³
